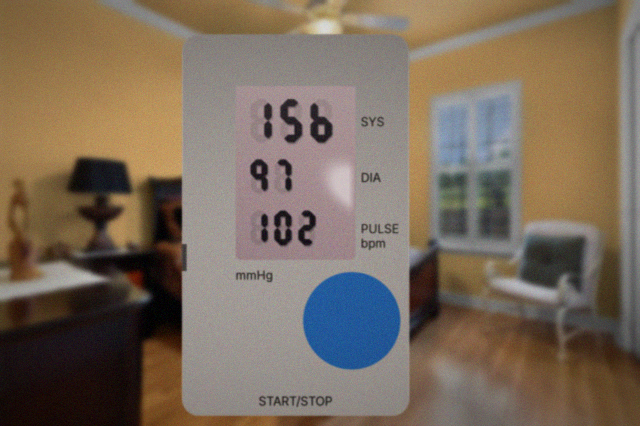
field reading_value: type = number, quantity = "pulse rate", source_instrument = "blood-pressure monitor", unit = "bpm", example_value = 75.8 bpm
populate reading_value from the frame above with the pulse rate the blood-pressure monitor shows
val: 102 bpm
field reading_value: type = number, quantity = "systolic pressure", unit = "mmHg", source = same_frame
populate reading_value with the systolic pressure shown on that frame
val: 156 mmHg
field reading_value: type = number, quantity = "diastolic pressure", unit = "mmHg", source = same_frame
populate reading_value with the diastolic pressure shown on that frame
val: 97 mmHg
